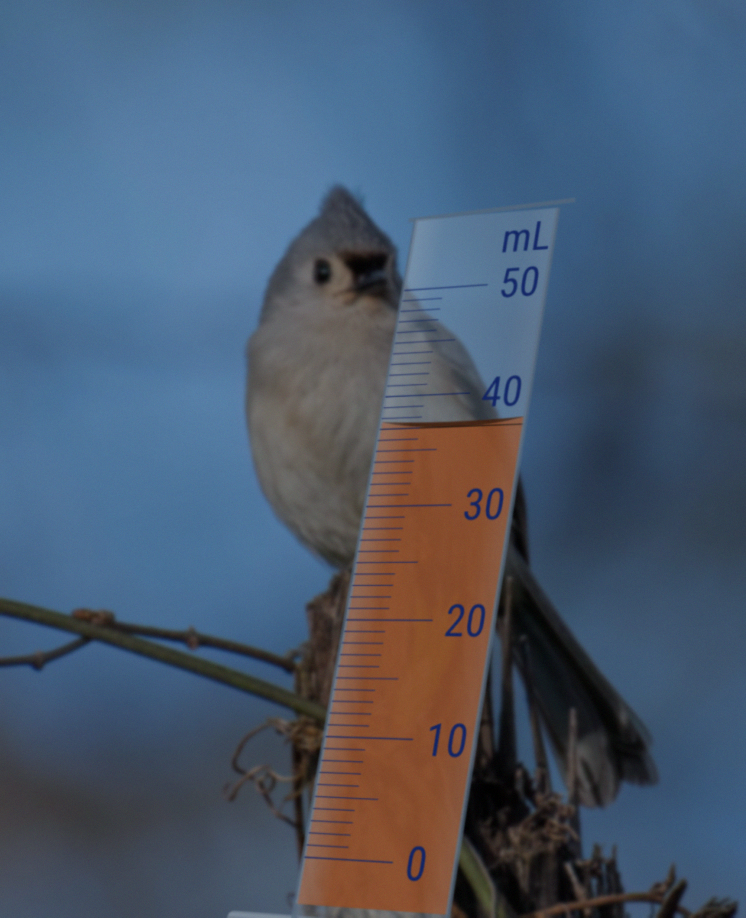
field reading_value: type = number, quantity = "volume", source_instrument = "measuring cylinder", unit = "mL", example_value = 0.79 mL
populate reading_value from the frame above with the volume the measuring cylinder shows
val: 37 mL
